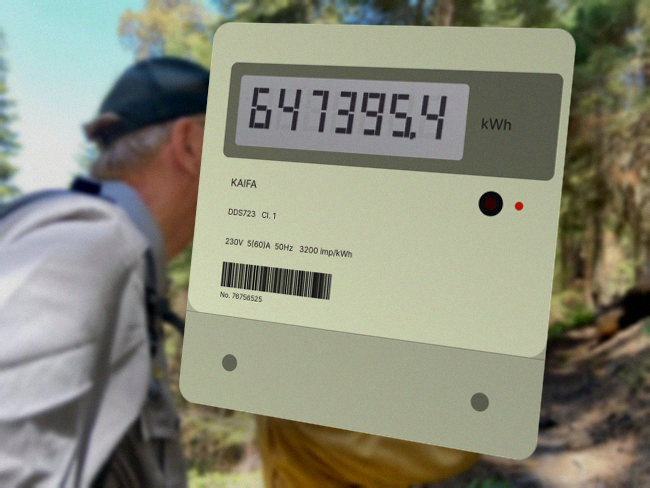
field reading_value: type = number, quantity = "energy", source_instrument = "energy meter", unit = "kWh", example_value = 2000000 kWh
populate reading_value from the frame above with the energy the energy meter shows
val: 647395.4 kWh
